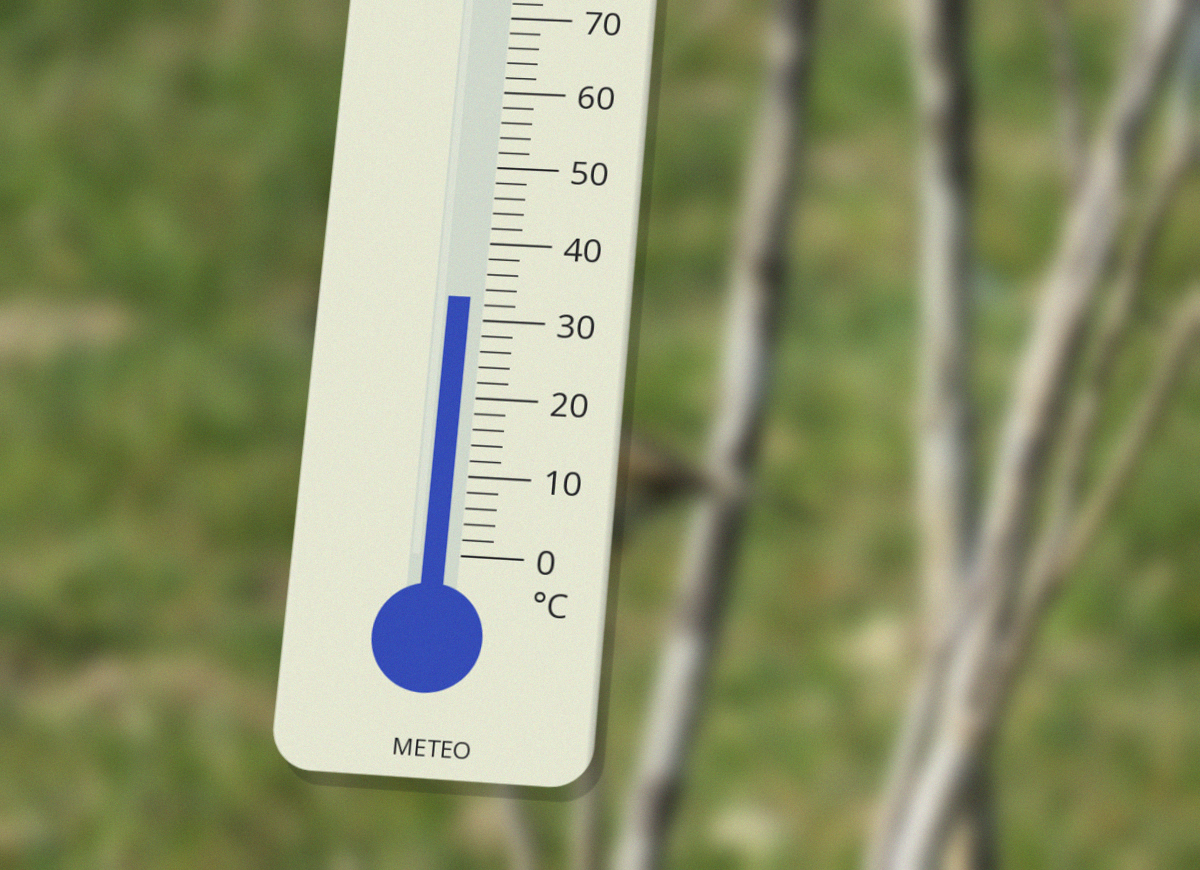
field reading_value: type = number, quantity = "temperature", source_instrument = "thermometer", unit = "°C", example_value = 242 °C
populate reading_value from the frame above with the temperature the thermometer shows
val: 33 °C
